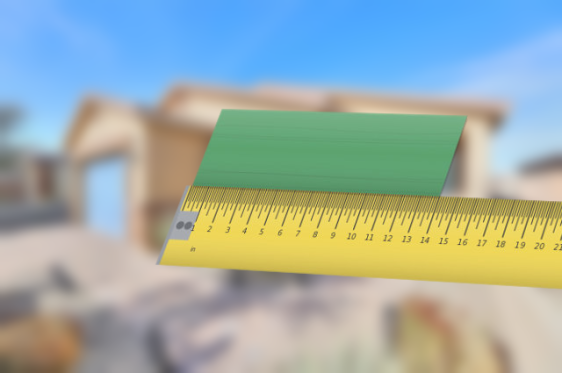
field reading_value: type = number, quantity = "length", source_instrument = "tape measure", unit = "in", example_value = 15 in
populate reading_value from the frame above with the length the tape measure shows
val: 14 in
